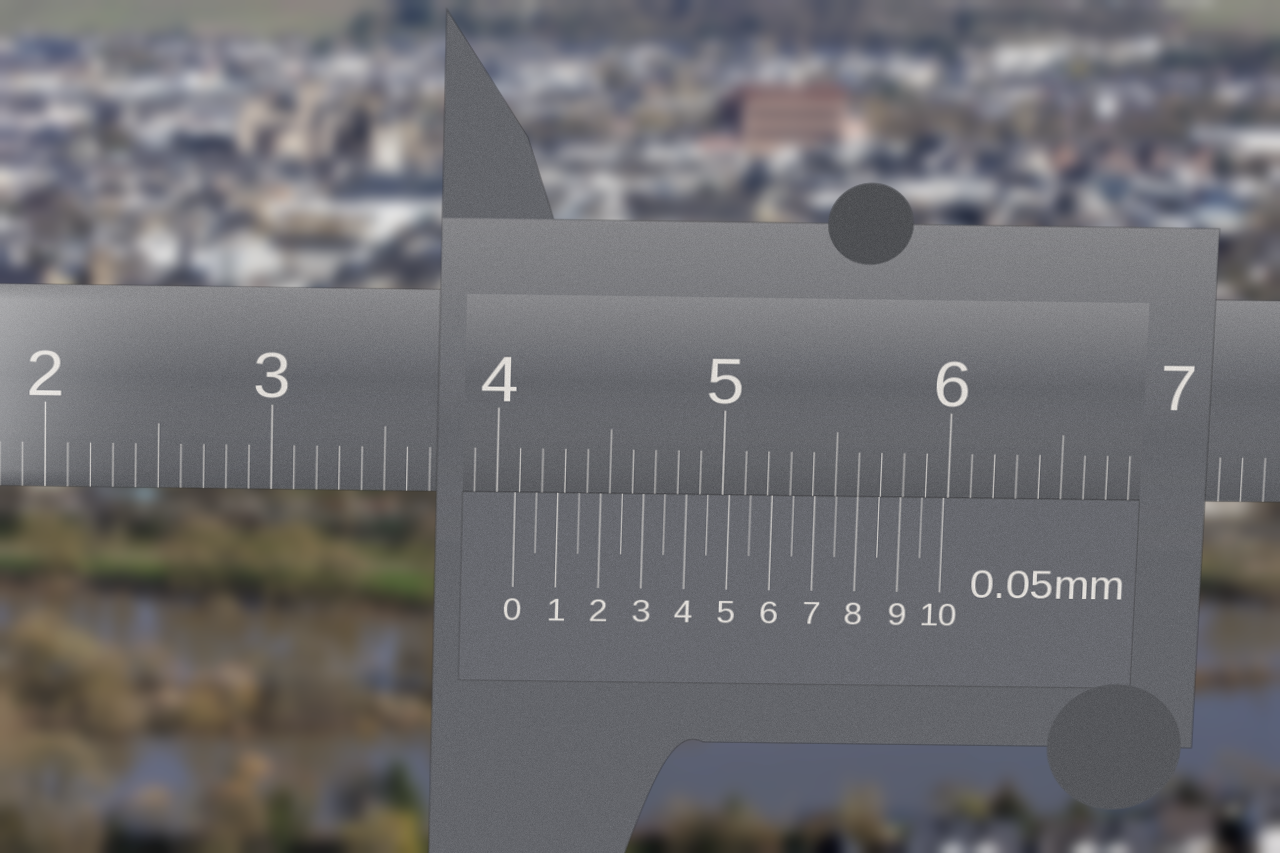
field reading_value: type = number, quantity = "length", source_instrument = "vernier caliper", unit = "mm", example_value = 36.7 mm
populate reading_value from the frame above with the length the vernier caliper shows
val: 40.8 mm
